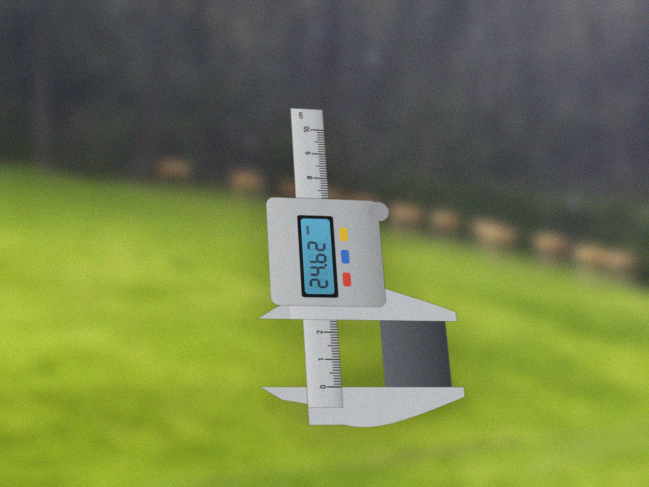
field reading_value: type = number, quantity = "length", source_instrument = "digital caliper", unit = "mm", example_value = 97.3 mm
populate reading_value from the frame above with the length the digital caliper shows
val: 24.62 mm
